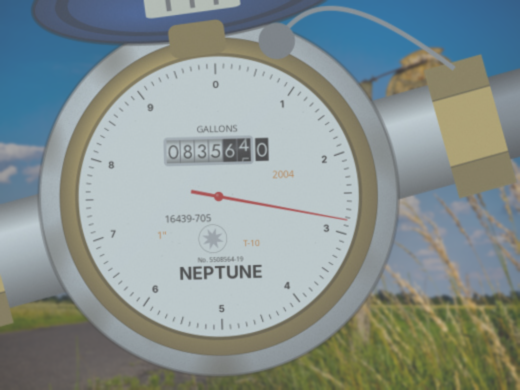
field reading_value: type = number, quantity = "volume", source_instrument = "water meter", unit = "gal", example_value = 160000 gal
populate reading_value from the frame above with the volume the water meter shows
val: 835642.8 gal
